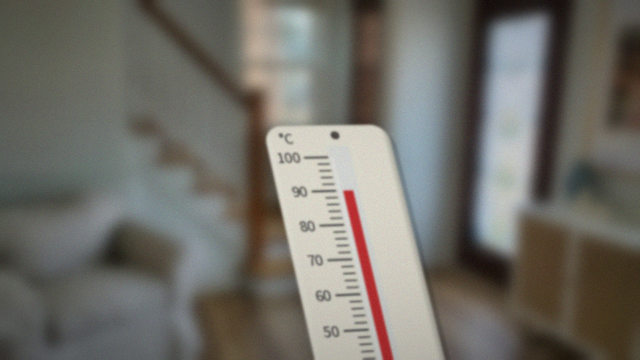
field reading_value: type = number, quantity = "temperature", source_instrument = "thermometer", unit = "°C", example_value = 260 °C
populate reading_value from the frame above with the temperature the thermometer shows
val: 90 °C
